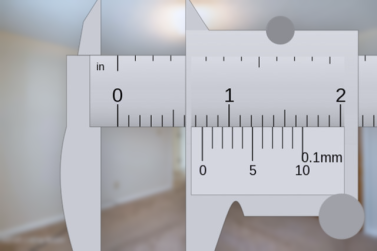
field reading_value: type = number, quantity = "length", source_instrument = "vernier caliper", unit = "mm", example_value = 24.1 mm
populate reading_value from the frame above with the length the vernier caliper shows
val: 7.6 mm
